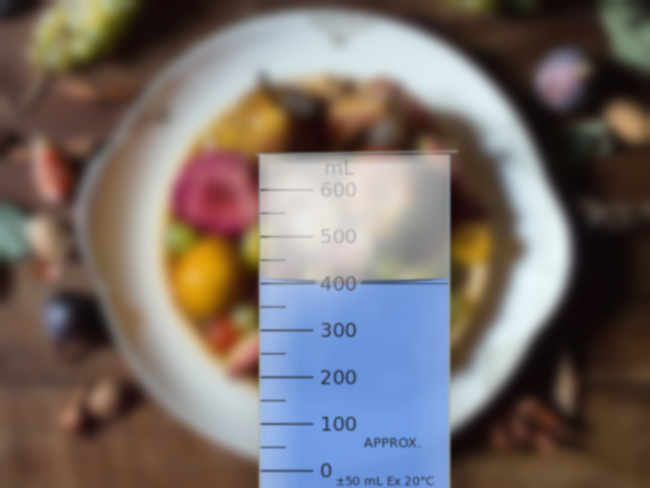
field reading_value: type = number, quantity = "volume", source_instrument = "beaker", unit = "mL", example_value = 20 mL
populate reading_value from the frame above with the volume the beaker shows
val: 400 mL
